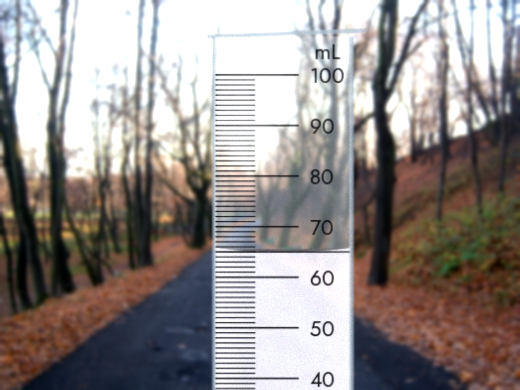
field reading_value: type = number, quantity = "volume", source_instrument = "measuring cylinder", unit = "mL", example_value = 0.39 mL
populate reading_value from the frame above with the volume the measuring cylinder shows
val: 65 mL
